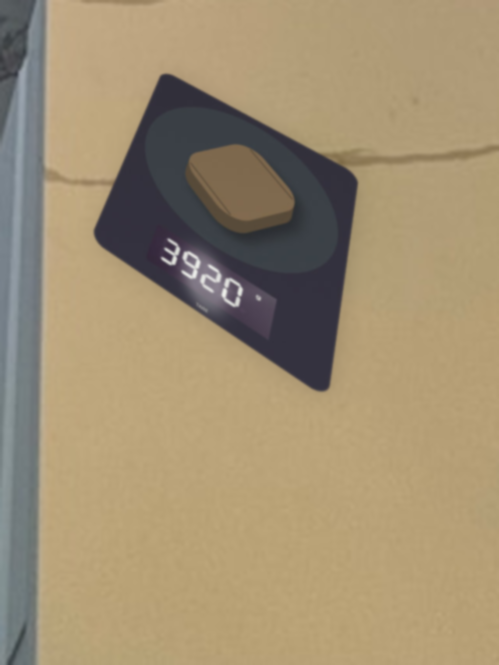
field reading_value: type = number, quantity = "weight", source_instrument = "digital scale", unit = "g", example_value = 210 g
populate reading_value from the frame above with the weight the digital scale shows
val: 3920 g
